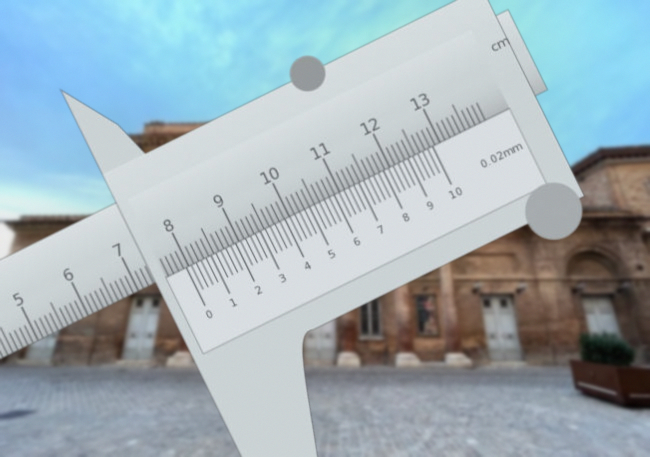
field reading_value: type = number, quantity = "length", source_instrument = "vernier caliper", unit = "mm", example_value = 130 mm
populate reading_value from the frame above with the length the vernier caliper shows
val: 79.5 mm
